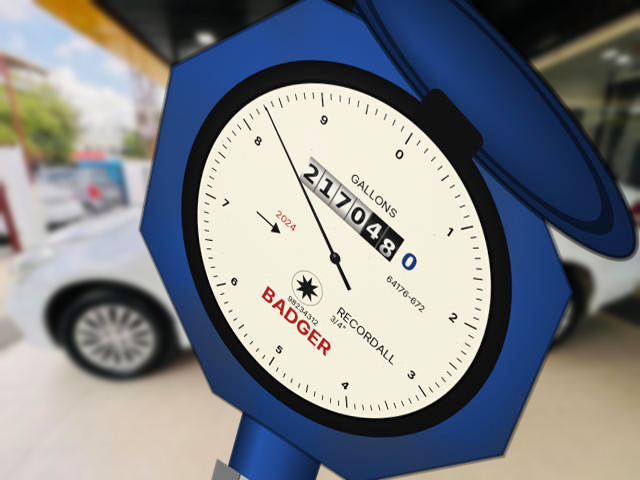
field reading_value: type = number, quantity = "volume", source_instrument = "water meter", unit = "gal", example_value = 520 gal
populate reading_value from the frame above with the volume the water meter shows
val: 2170478.3 gal
